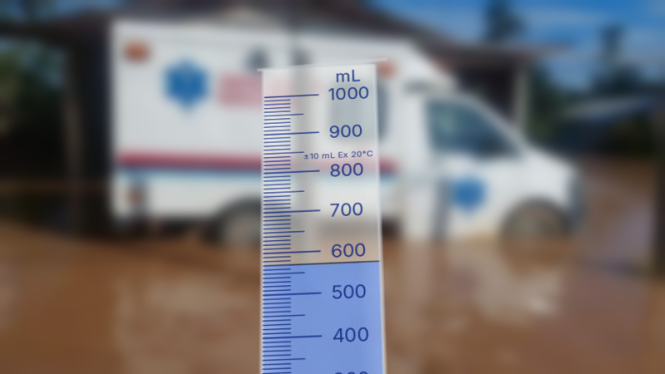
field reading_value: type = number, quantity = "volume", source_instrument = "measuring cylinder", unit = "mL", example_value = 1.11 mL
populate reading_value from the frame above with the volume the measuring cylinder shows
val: 570 mL
